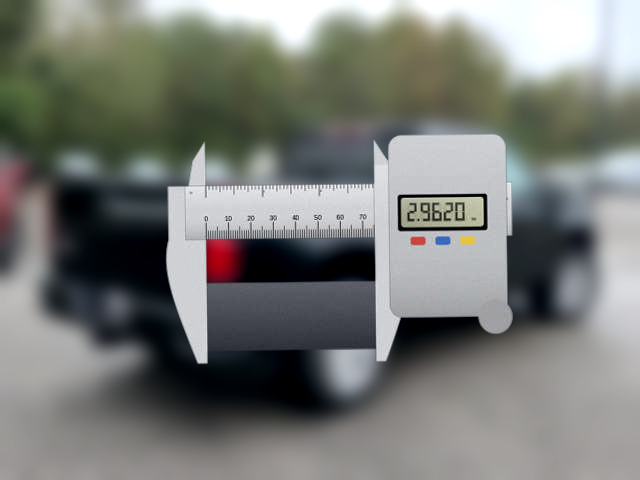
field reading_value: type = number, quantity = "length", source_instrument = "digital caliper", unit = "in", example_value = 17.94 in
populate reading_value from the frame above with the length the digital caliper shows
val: 2.9620 in
